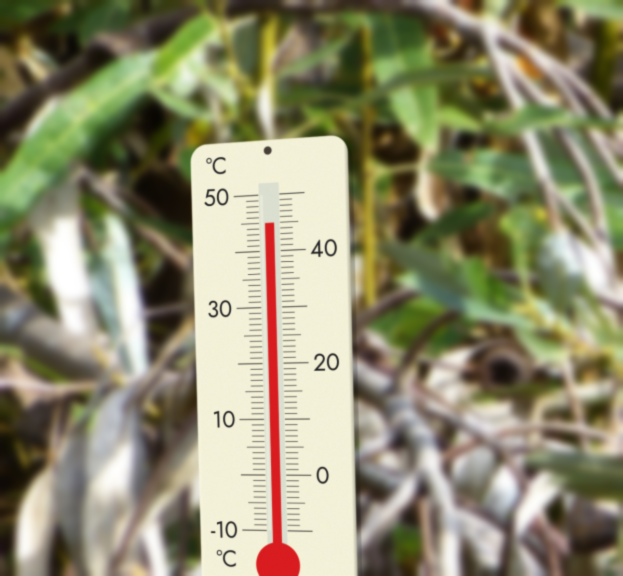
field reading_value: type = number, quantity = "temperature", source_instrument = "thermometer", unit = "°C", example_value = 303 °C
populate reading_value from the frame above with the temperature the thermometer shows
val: 45 °C
